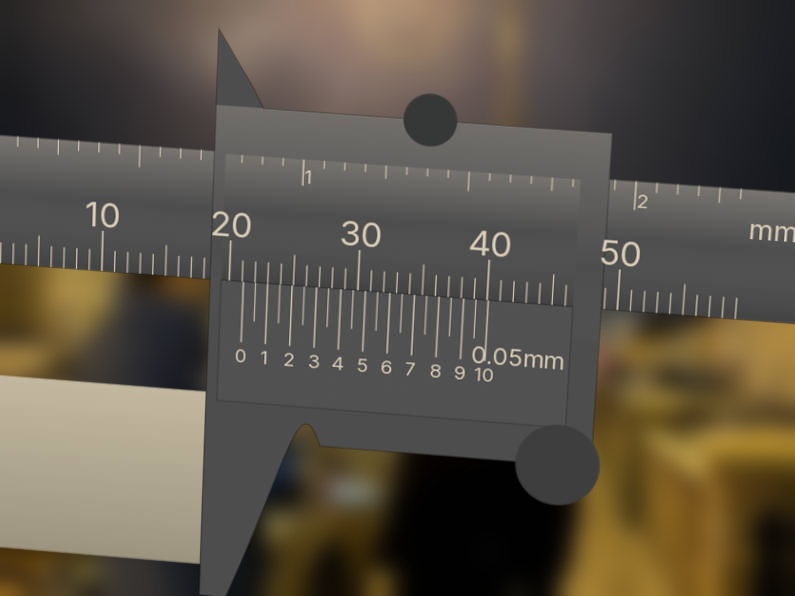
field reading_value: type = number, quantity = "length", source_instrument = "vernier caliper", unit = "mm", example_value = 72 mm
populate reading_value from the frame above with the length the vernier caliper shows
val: 21.1 mm
